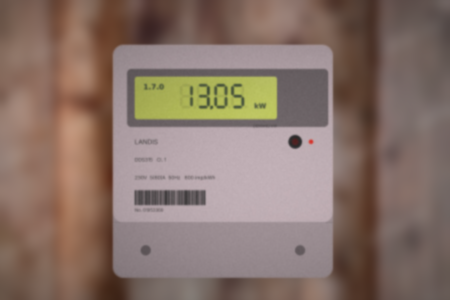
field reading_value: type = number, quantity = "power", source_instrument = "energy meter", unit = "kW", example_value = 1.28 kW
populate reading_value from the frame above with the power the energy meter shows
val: 13.05 kW
